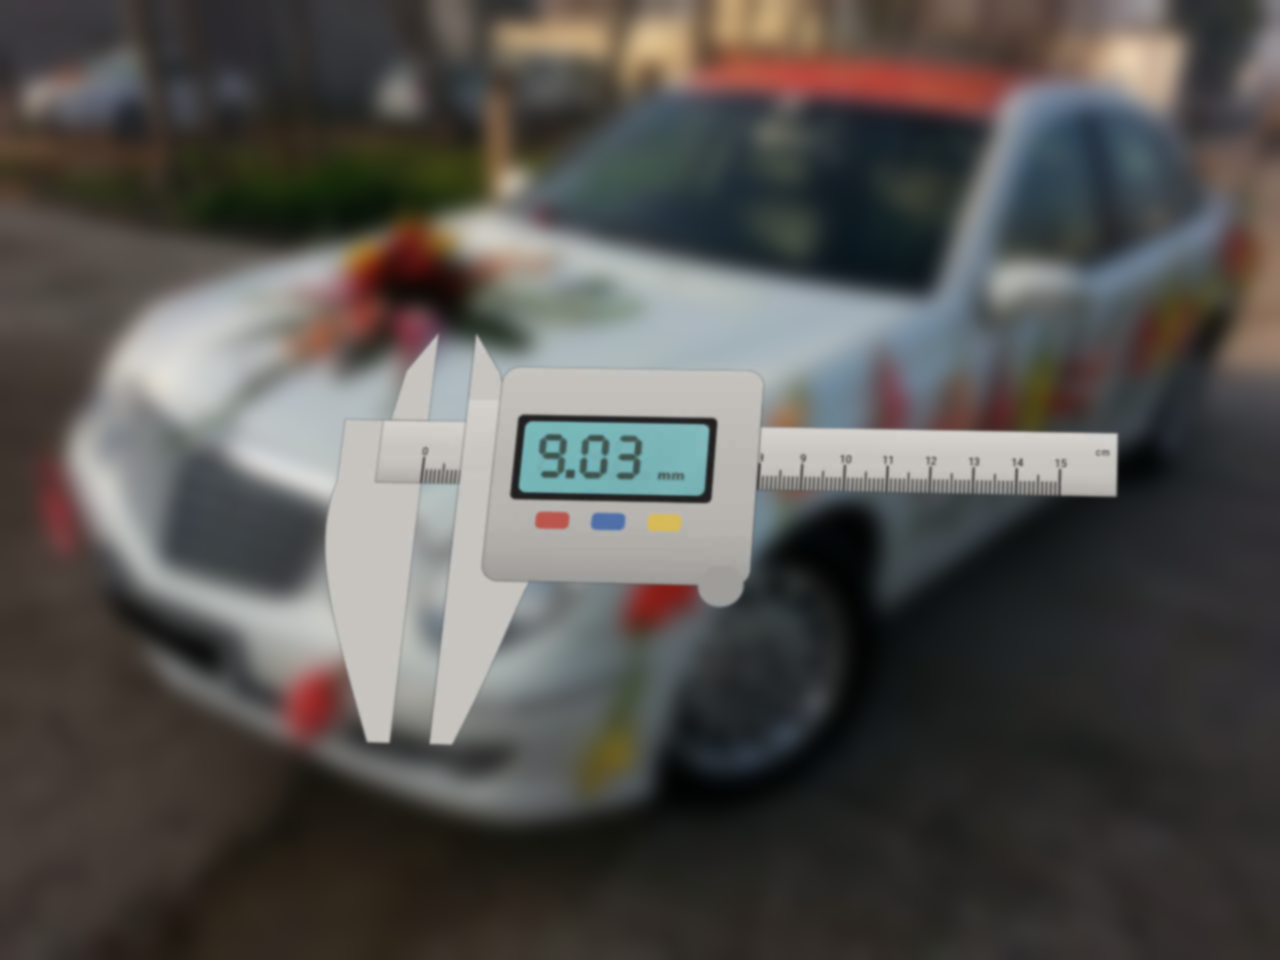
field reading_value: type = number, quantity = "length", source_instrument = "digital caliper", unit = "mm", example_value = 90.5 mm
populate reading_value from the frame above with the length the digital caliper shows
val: 9.03 mm
